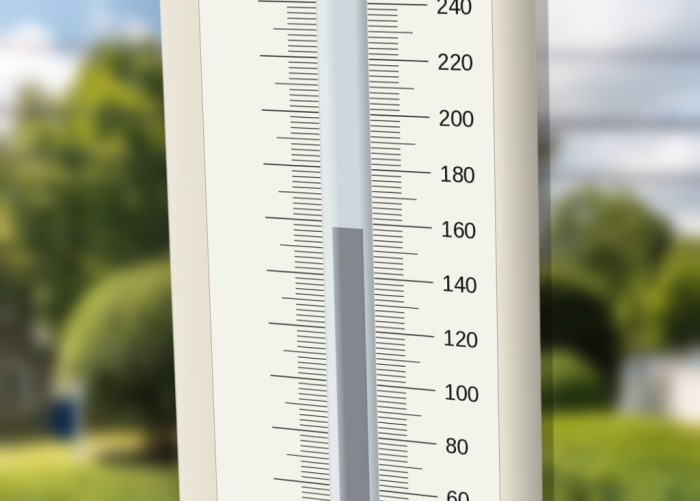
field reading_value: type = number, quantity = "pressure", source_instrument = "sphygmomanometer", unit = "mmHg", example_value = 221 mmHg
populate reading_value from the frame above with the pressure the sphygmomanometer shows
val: 158 mmHg
